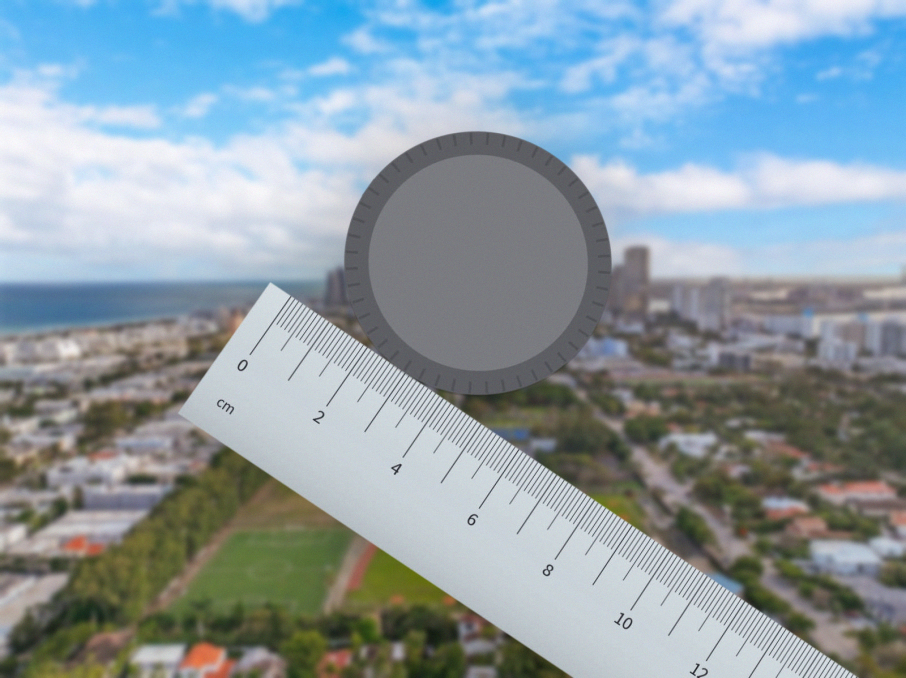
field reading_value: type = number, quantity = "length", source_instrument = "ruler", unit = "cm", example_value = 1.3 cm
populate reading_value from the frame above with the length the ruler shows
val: 5.9 cm
